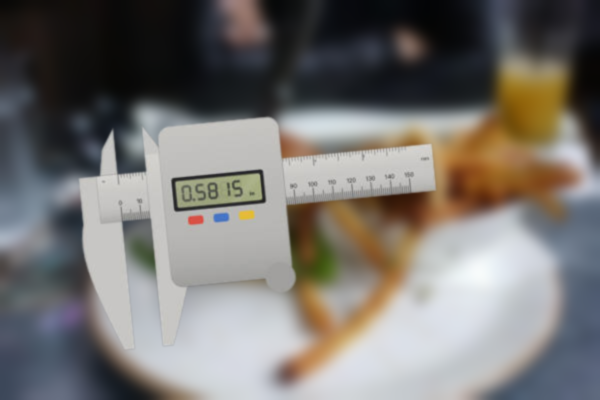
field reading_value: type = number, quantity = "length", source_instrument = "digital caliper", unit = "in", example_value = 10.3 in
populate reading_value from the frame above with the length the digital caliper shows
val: 0.5815 in
